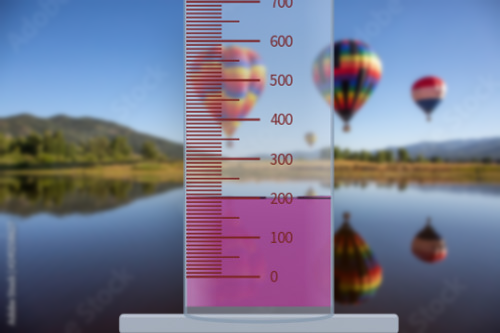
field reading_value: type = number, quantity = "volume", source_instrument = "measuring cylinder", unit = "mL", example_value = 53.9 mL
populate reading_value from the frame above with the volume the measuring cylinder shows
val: 200 mL
